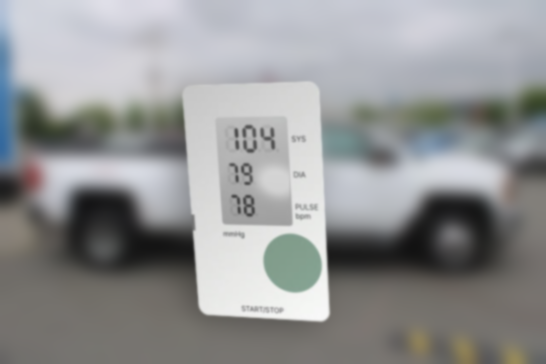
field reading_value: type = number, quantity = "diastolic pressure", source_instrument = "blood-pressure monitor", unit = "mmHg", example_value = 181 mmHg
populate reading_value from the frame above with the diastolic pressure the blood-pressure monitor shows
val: 79 mmHg
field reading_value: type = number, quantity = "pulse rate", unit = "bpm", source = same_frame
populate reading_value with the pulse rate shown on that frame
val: 78 bpm
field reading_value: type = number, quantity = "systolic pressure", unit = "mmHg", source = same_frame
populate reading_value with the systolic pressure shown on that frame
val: 104 mmHg
